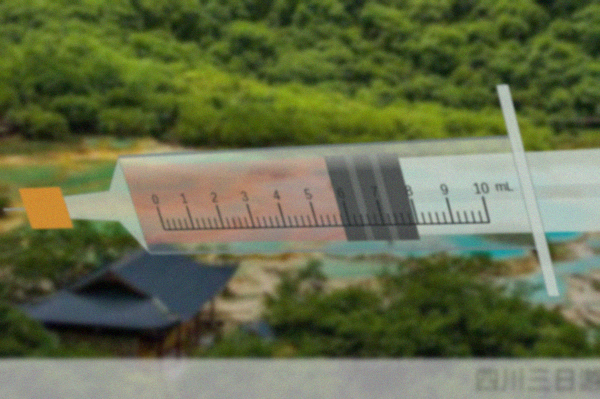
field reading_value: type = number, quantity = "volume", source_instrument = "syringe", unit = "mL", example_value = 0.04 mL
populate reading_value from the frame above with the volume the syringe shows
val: 5.8 mL
